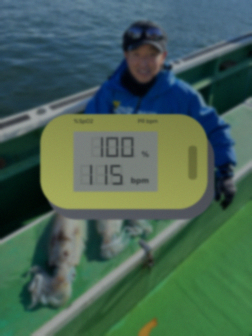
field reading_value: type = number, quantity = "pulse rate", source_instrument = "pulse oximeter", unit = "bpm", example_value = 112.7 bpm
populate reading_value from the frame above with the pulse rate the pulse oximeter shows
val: 115 bpm
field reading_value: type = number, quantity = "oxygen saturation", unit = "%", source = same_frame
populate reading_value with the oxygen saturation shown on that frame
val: 100 %
